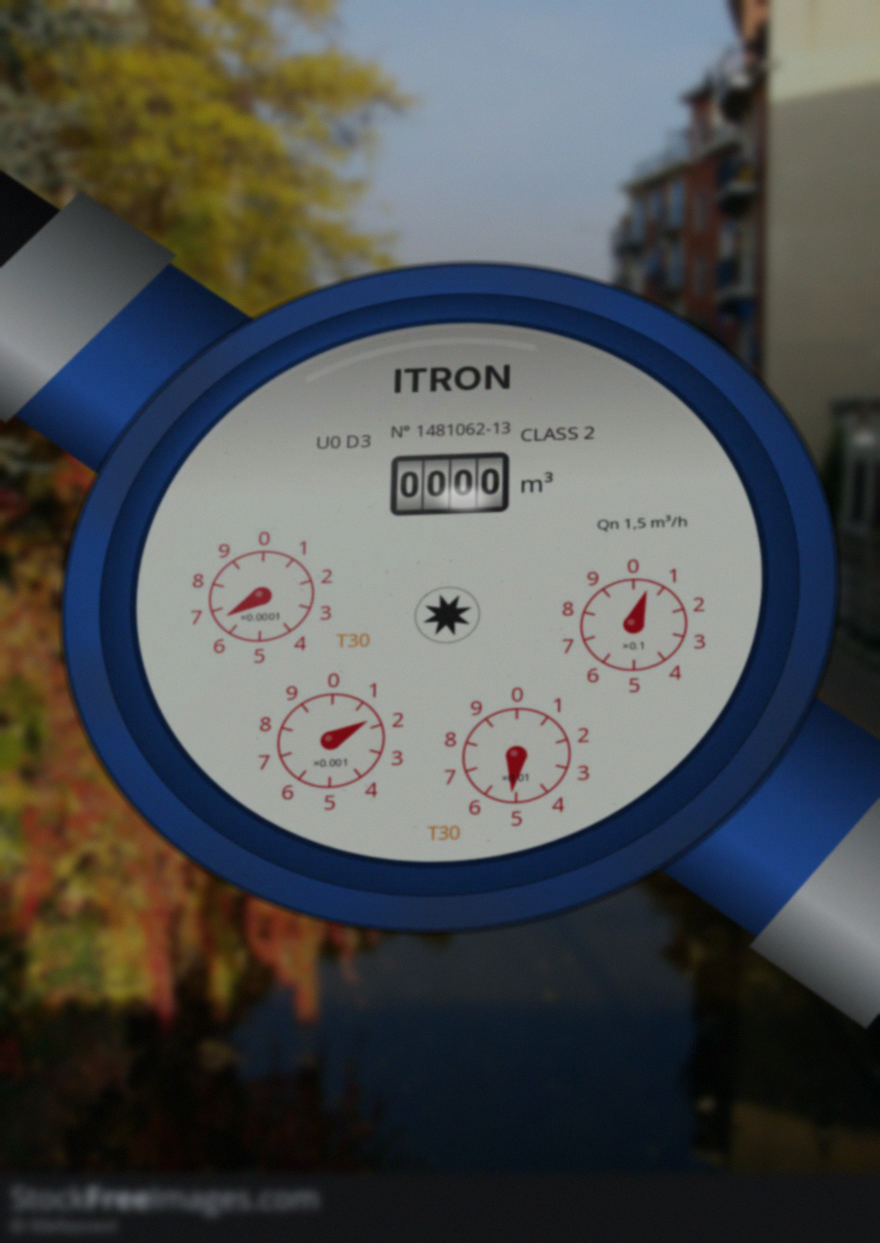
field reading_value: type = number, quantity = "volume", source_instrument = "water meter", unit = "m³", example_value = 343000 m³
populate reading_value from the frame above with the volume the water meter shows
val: 0.0516 m³
